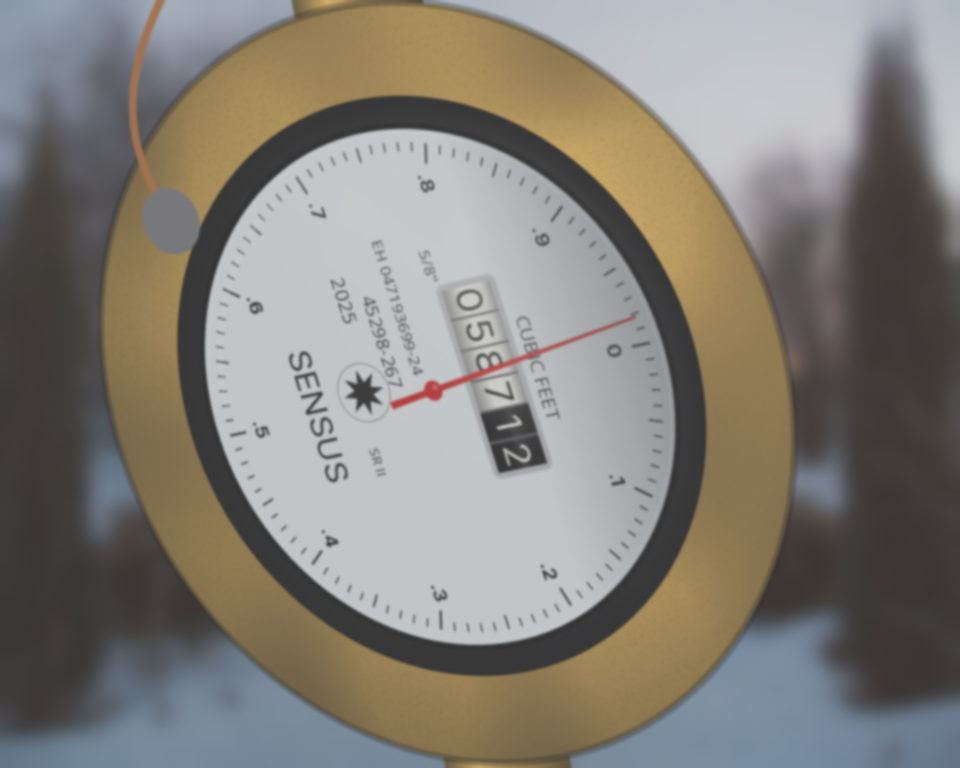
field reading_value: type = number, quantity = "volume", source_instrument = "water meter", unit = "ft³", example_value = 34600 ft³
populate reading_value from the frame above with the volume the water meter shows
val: 58711.98 ft³
